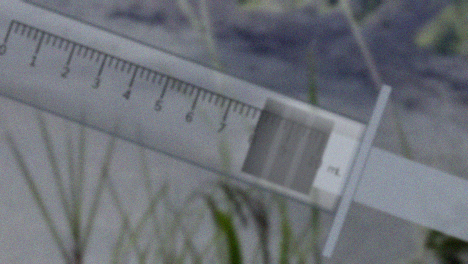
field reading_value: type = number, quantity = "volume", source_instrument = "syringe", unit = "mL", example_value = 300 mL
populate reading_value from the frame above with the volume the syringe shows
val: 8 mL
